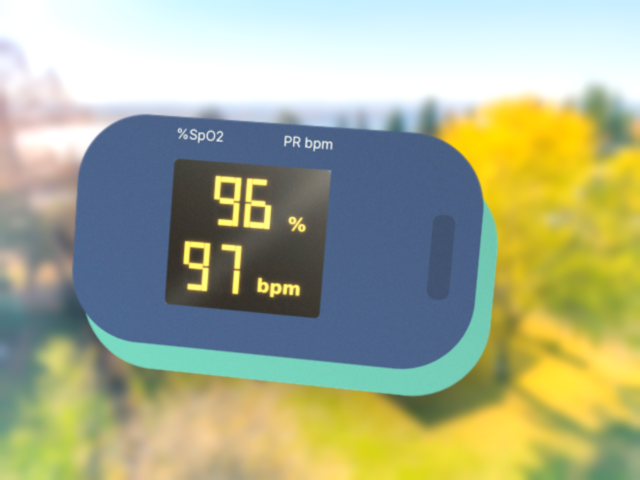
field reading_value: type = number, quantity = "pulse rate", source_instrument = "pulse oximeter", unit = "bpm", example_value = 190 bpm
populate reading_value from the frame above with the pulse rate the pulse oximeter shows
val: 97 bpm
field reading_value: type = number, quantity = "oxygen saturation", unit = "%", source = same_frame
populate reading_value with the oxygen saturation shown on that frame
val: 96 %
